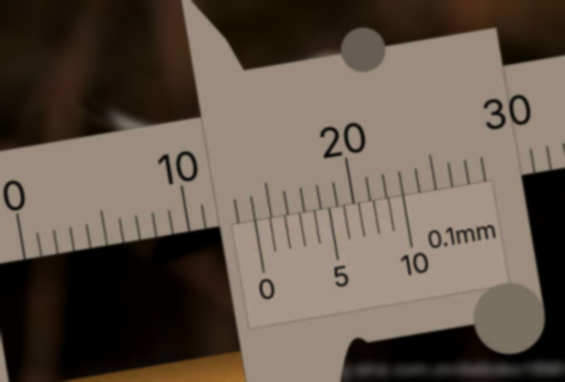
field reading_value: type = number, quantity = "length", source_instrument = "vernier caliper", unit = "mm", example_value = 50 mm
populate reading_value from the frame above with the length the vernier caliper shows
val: 14.0 mm
